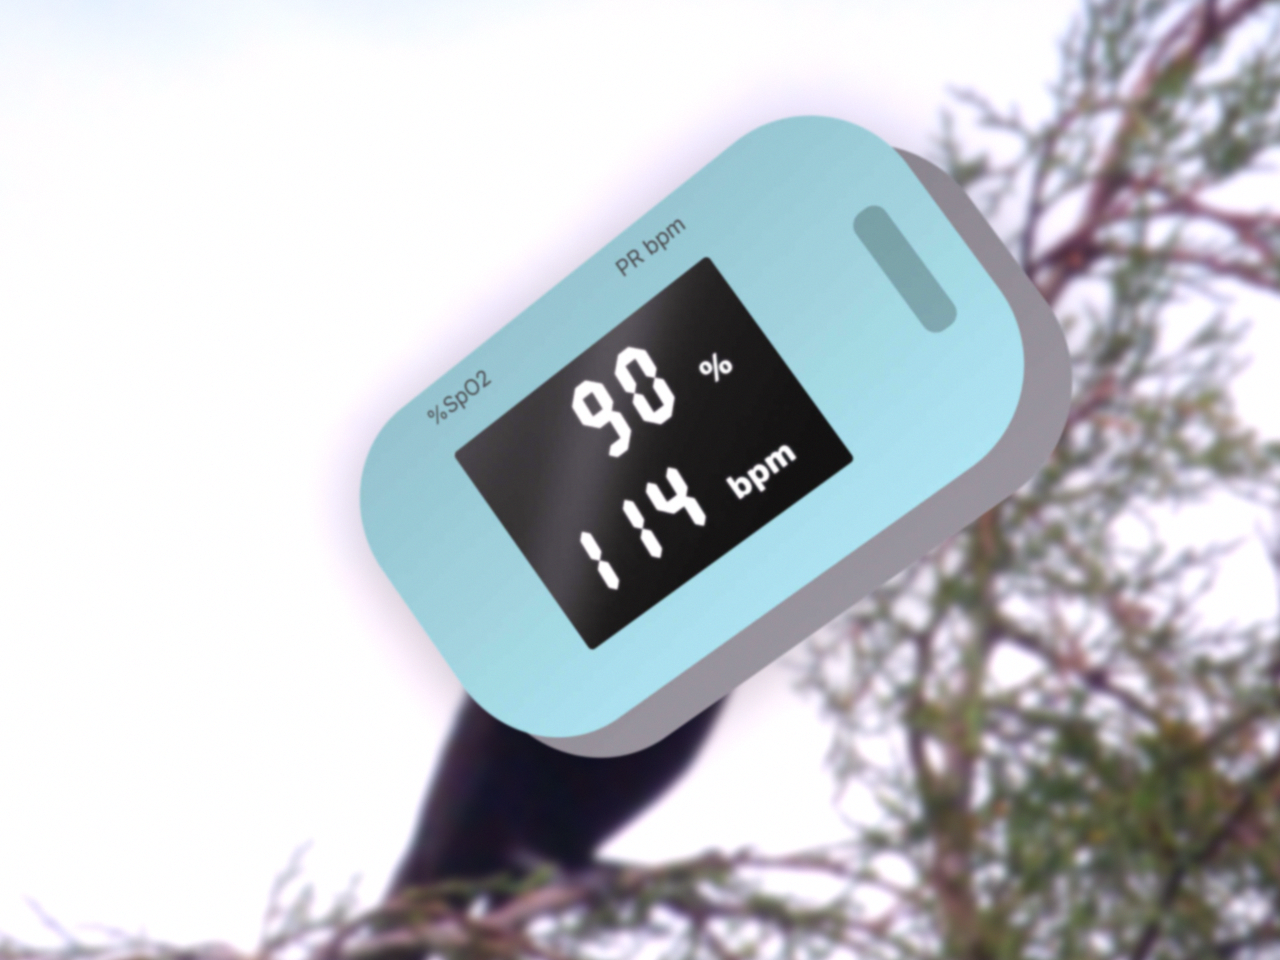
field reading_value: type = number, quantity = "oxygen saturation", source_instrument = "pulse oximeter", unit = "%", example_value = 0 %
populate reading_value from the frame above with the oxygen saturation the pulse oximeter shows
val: 90 %
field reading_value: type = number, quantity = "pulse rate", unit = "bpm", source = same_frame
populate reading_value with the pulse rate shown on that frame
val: 114 bpm
